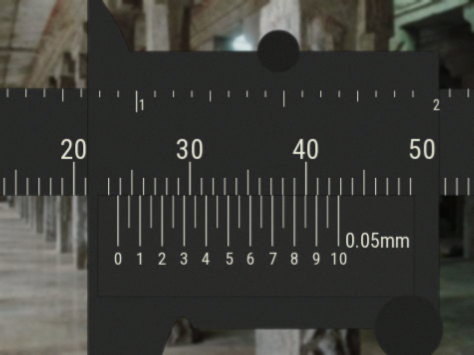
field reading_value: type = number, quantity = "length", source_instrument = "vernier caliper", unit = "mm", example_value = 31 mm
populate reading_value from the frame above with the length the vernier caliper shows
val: 23.8 mm
